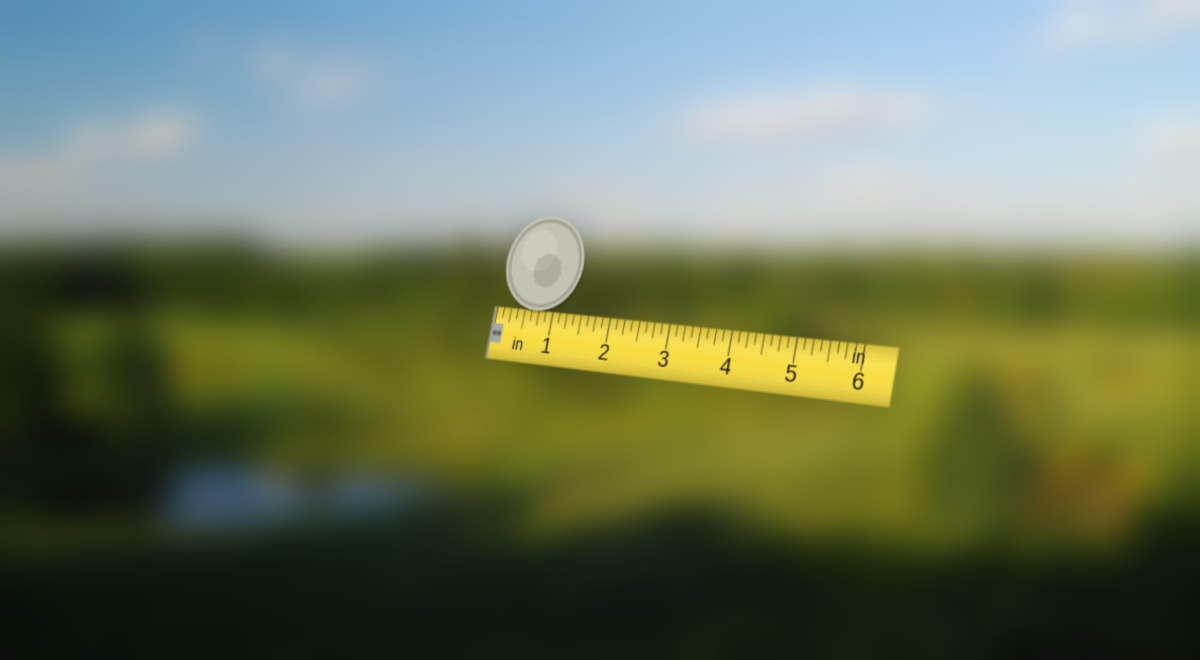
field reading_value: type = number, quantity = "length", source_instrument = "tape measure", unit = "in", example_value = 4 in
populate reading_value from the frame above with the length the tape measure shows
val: 1.375 in
